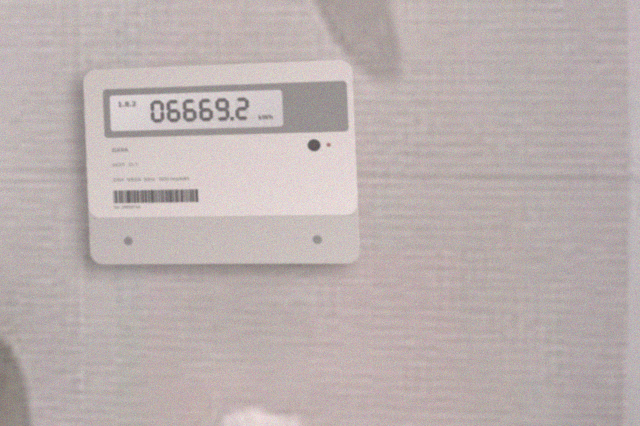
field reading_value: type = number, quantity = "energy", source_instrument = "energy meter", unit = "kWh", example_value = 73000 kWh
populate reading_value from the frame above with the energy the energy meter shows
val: 6669.2 kWh
